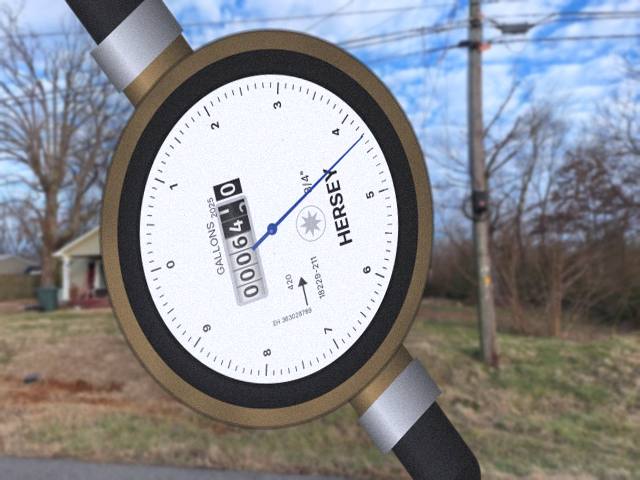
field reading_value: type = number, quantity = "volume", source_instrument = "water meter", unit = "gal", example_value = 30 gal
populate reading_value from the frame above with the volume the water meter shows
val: 6414.3 gal
